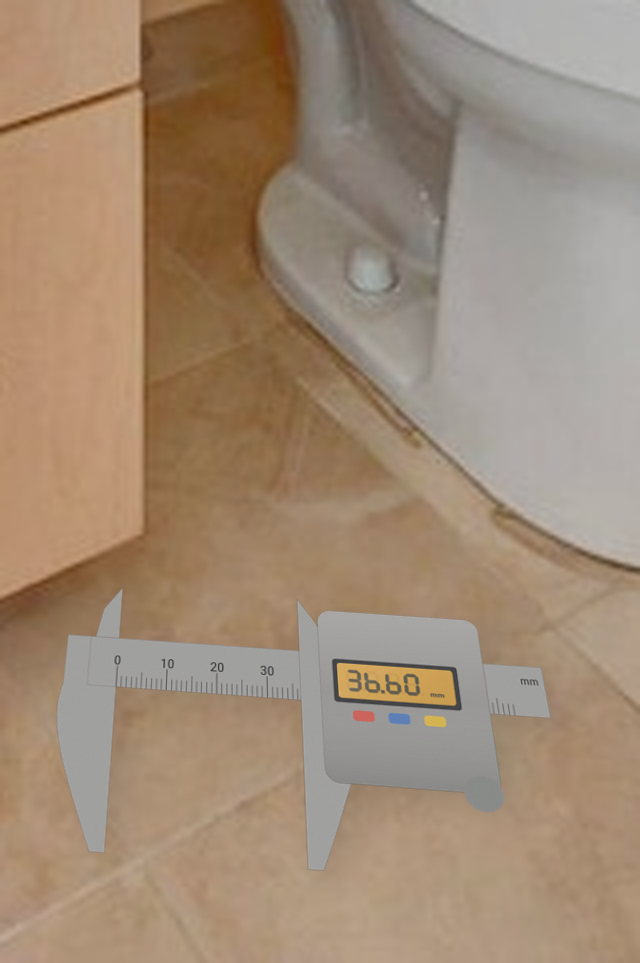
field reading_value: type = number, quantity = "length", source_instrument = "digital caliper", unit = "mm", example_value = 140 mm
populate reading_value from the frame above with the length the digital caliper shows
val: 36.60 mm
